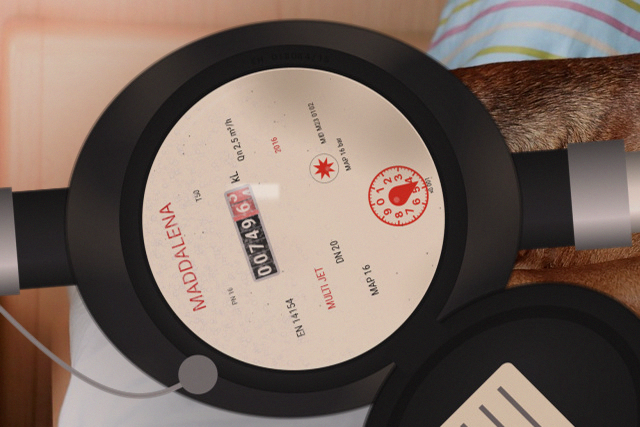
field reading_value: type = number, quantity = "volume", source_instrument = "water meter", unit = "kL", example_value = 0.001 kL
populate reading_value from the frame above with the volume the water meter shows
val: 749.634 kL
